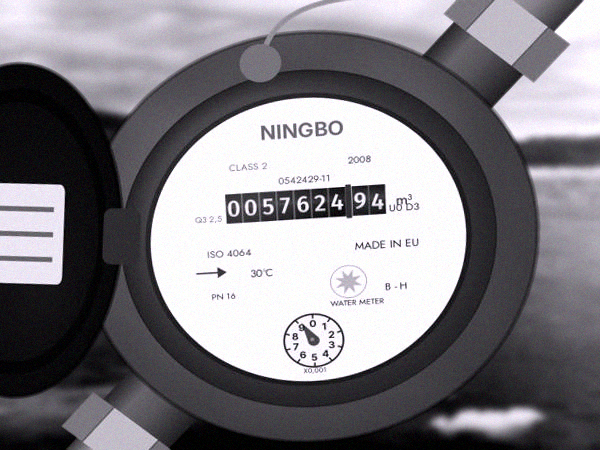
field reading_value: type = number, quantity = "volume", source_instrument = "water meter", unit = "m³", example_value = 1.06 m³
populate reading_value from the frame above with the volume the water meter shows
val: 57624.939 m³
